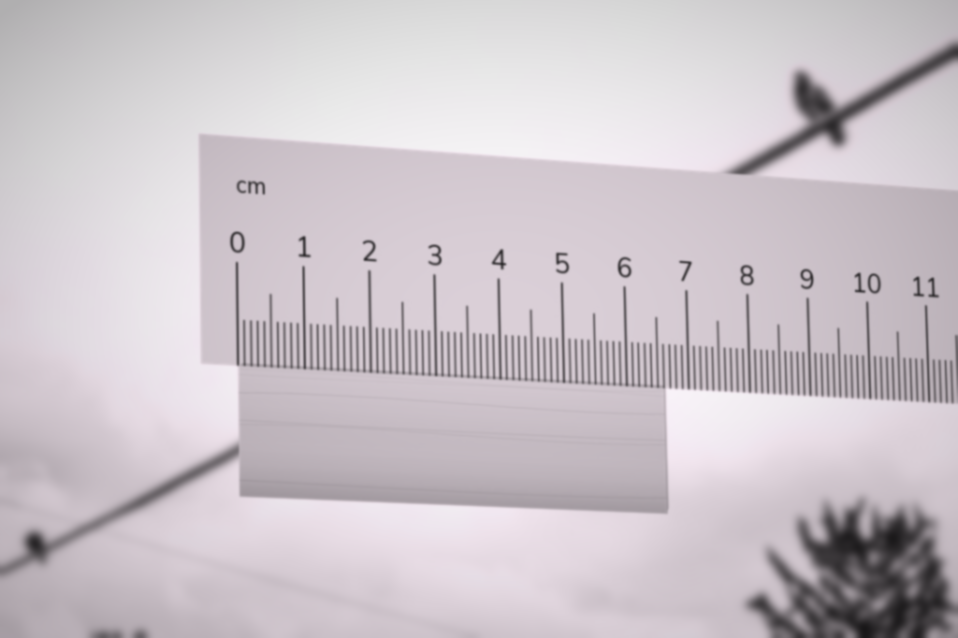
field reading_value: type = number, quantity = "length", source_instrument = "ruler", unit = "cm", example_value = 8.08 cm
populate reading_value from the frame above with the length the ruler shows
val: 6.6 cm
